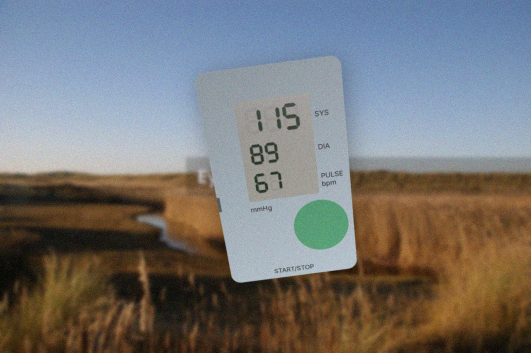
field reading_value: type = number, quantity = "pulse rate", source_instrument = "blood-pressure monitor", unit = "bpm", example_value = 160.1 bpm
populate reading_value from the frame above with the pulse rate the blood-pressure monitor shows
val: 67 bpm
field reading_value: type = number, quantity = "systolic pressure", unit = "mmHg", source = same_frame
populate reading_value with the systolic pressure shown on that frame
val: 115 mmHg
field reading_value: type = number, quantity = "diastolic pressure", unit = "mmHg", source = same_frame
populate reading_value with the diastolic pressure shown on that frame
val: 89 mmHg
